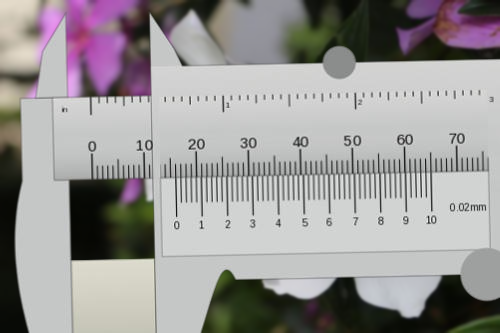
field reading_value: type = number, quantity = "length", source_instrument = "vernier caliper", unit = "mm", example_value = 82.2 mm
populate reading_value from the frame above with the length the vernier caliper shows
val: 16.0 mm
